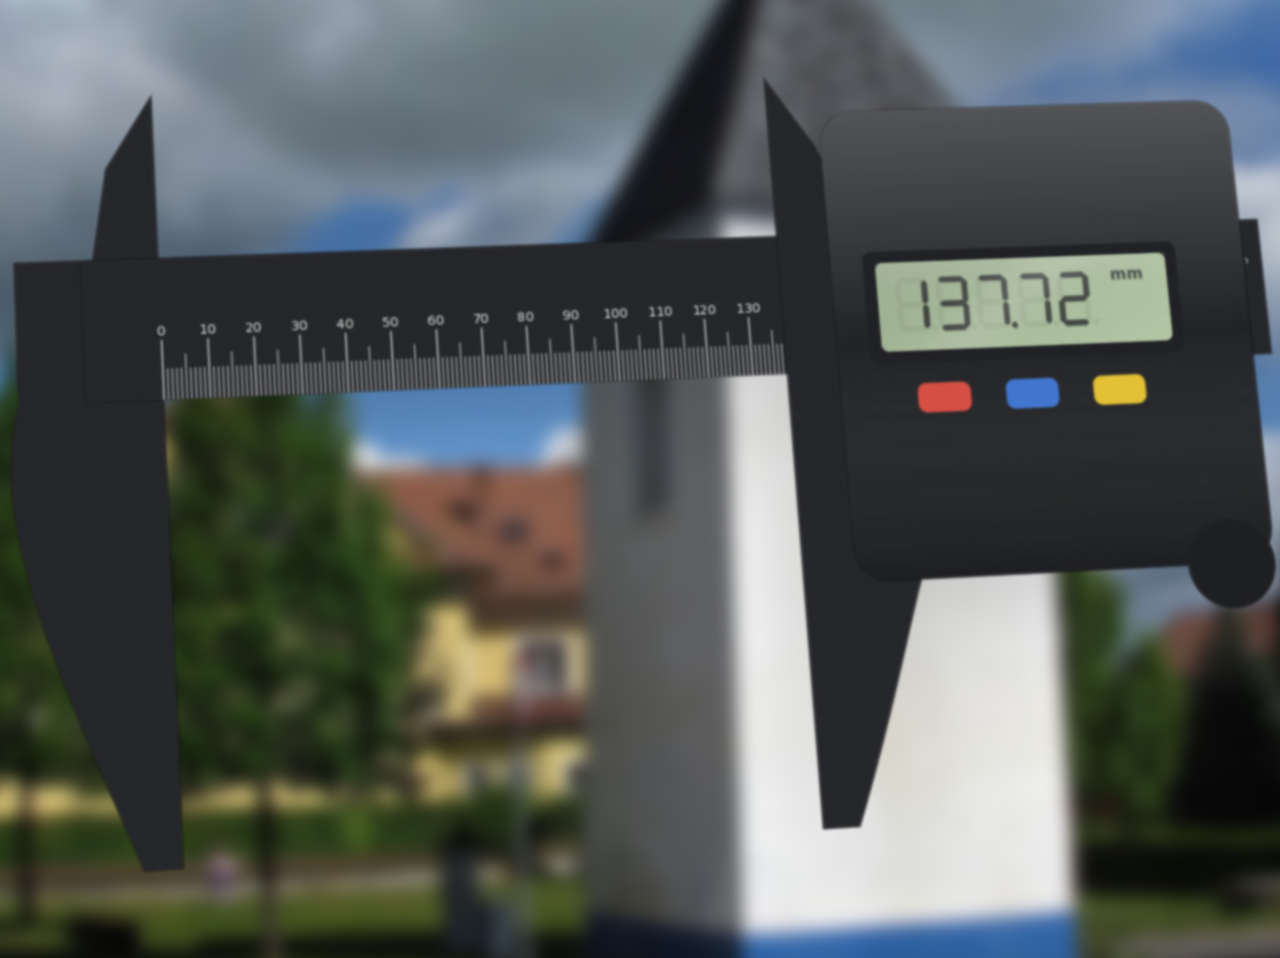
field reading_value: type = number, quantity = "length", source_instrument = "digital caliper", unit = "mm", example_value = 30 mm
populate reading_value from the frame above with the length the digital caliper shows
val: 137.72 mm
